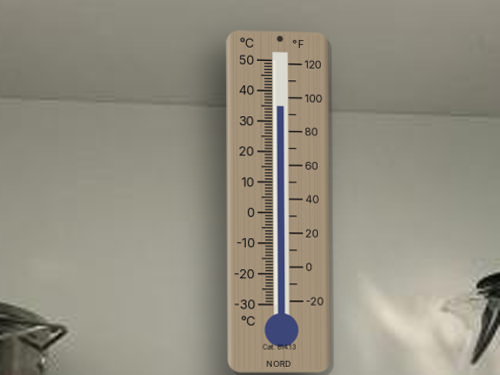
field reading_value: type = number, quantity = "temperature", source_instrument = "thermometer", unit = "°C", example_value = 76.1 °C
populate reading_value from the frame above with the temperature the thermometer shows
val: 35 °C
